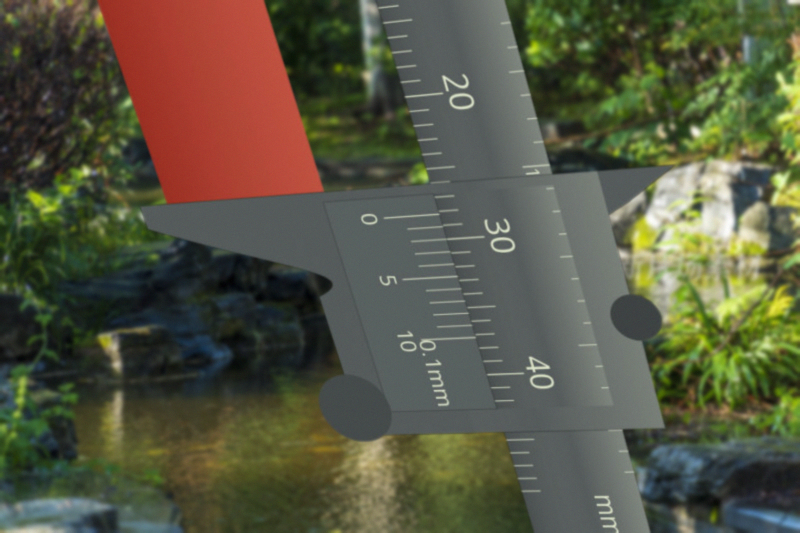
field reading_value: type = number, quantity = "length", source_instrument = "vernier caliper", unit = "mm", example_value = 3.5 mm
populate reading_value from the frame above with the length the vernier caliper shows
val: 28.2 mm
